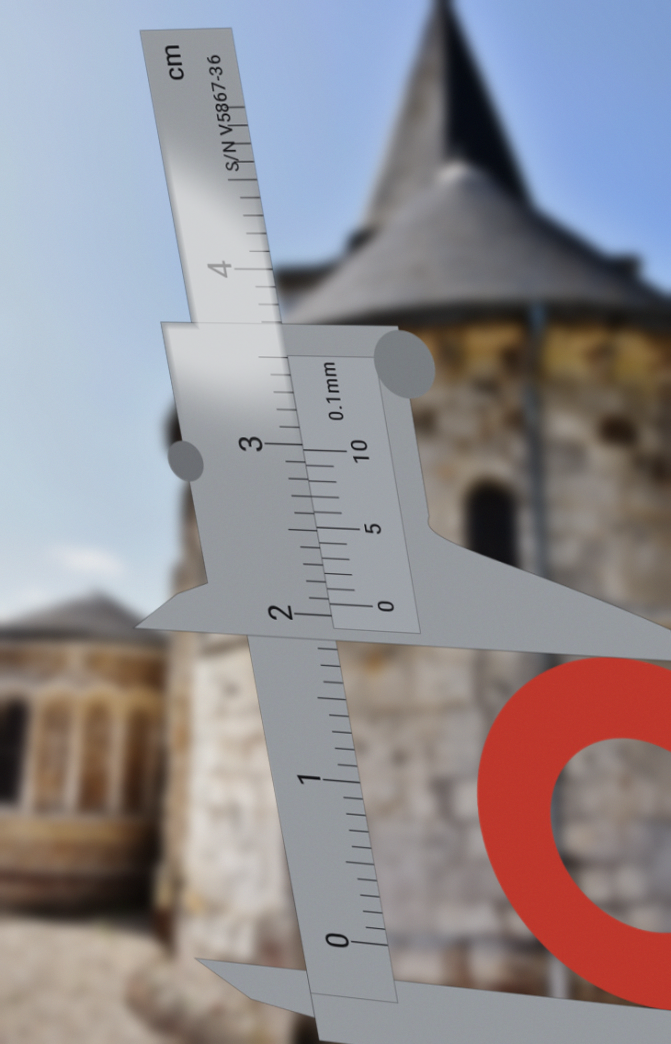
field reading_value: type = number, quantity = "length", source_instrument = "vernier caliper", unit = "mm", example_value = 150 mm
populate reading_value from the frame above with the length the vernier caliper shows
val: 20.7 mm
